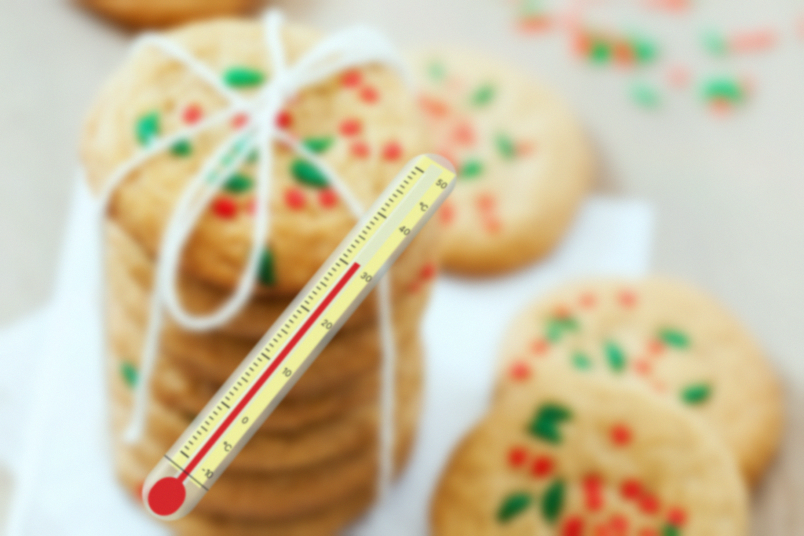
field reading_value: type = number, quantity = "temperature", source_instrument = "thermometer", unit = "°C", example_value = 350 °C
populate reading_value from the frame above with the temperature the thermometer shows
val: 31 °C
